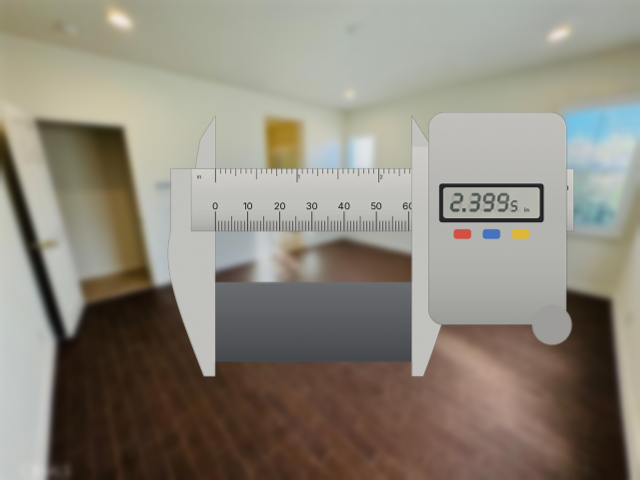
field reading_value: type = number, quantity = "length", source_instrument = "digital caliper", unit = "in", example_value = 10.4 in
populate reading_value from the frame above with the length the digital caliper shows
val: 2.3995 in
